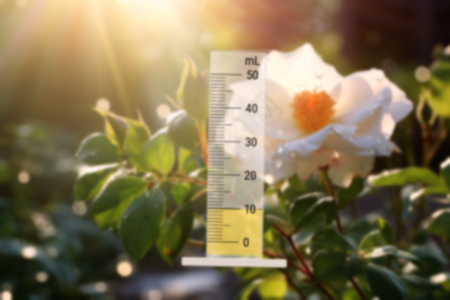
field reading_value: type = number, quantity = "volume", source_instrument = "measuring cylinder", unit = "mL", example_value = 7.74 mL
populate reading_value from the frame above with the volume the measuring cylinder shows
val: 10 mL
